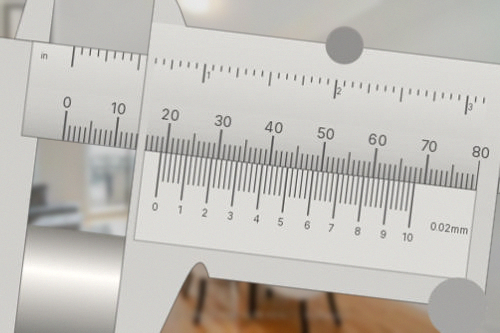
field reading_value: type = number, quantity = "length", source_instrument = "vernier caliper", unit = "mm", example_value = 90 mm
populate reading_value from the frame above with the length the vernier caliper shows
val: 19.0 mm
